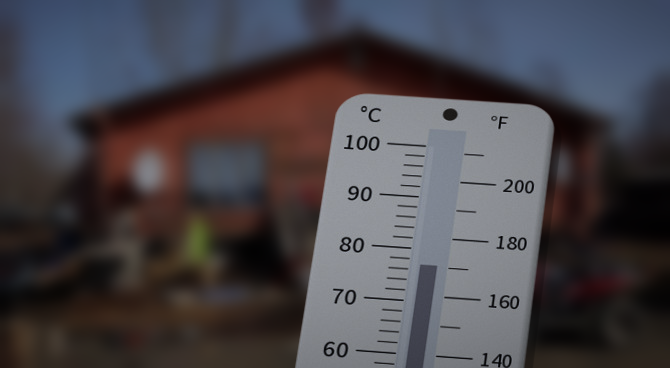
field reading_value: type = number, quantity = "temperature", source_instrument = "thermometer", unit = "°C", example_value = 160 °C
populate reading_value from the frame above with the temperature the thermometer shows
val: 77 °C
